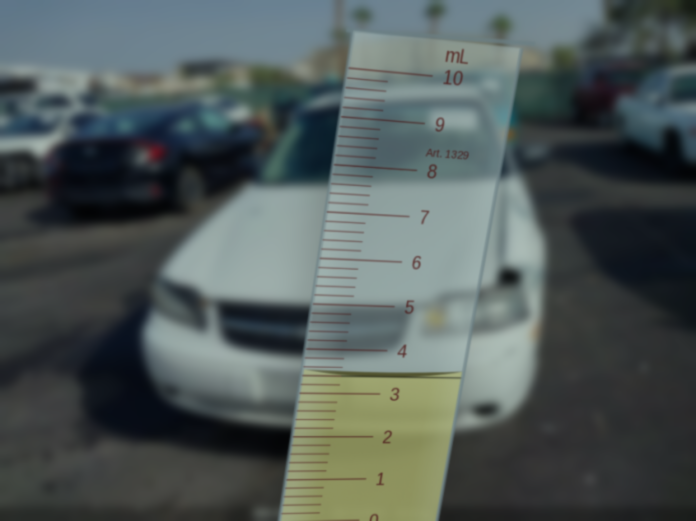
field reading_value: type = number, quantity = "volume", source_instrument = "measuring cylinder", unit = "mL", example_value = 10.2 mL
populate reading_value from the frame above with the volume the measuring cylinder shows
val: 3.4 mL
